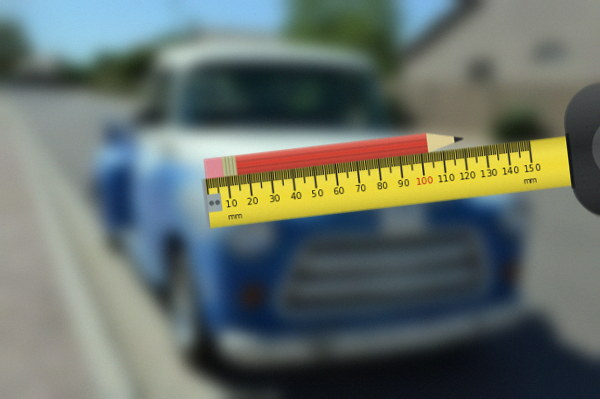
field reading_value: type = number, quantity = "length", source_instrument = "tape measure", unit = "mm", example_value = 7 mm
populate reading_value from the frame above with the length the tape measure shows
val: 120 mm
